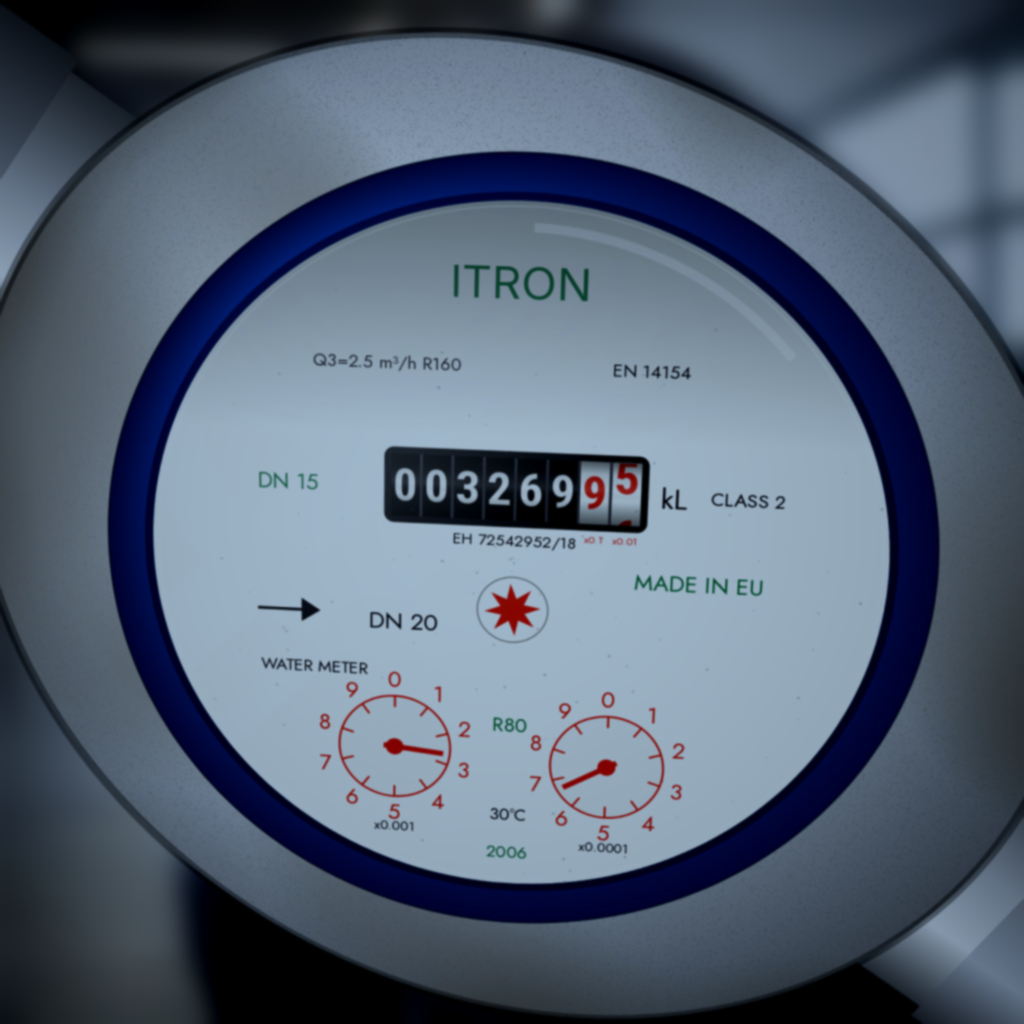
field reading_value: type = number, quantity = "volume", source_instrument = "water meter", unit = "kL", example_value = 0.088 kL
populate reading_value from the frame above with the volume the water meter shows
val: 3269.9526 kL
